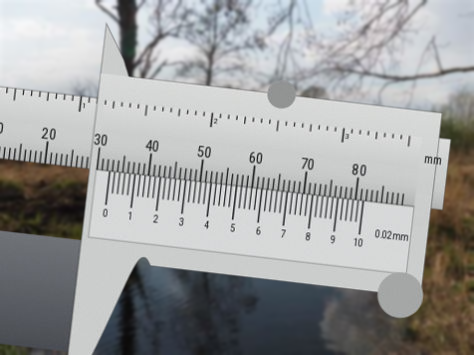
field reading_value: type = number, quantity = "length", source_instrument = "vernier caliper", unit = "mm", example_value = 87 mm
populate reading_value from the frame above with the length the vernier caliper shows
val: 32.5 mm
